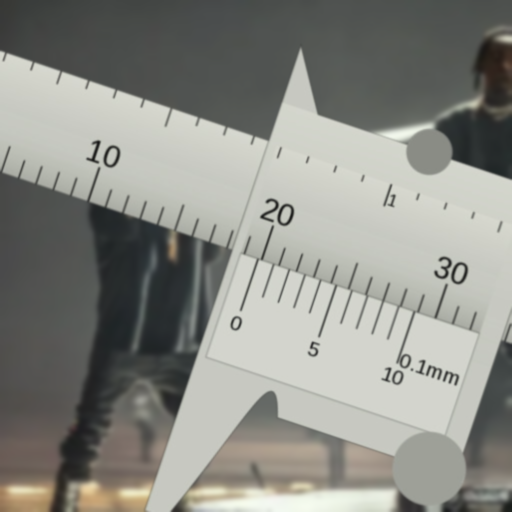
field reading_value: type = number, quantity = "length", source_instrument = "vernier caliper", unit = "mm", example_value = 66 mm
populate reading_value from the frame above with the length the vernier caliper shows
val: 19.8 mm
